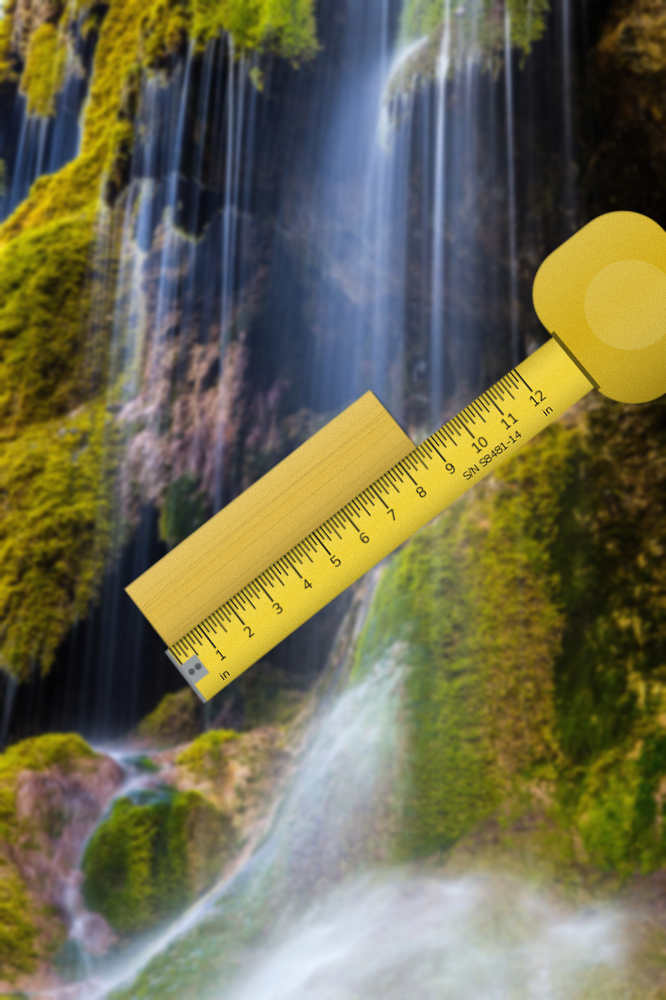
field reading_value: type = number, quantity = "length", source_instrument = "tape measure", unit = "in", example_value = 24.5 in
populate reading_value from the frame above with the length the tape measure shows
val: 8.625 in
